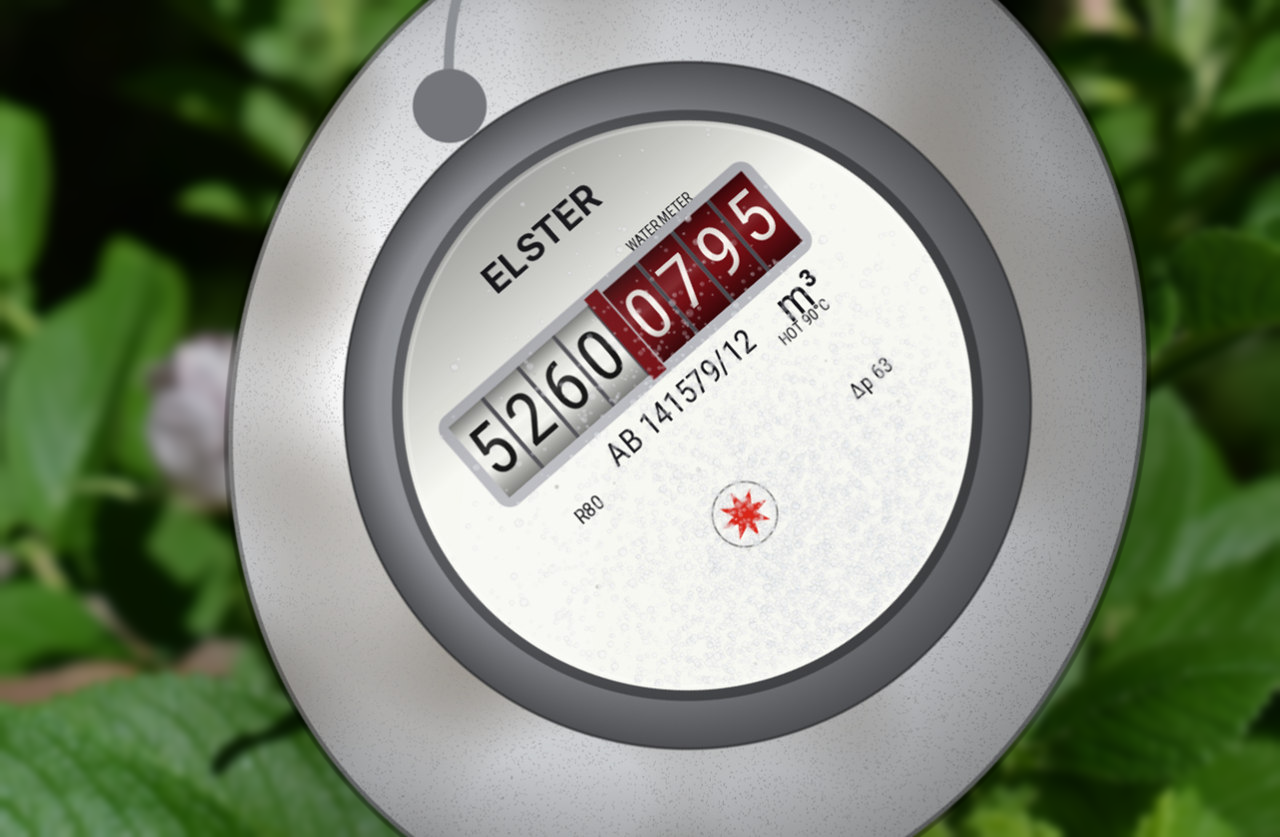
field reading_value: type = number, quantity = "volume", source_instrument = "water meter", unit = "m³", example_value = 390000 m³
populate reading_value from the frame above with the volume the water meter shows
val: 5260.0795 m³
